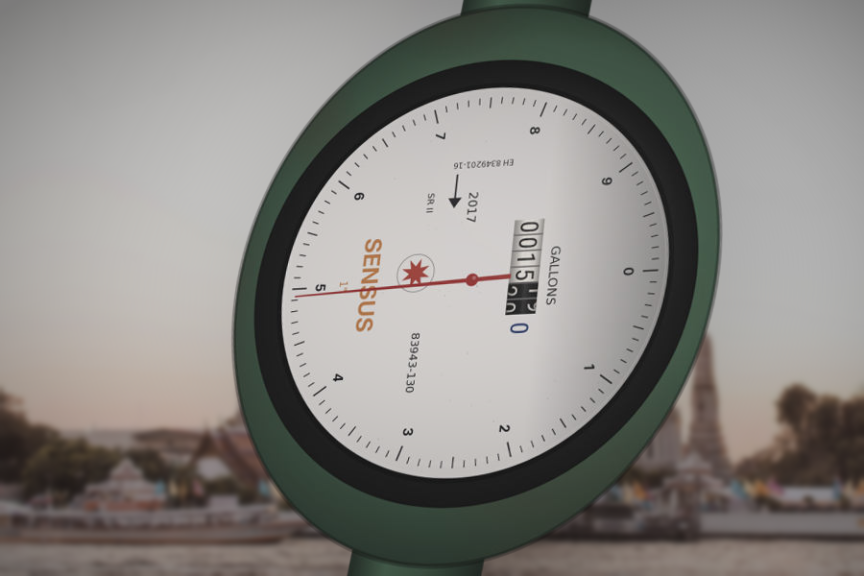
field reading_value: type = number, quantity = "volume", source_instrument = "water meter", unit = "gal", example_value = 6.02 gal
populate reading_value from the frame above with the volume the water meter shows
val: 15194.9 gal
